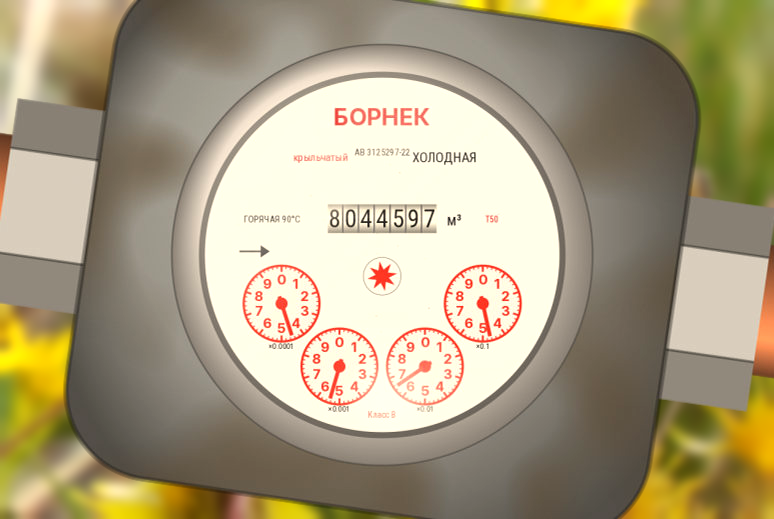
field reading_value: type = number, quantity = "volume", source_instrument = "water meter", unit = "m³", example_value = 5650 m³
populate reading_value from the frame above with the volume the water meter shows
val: 8044597.4654 m³
